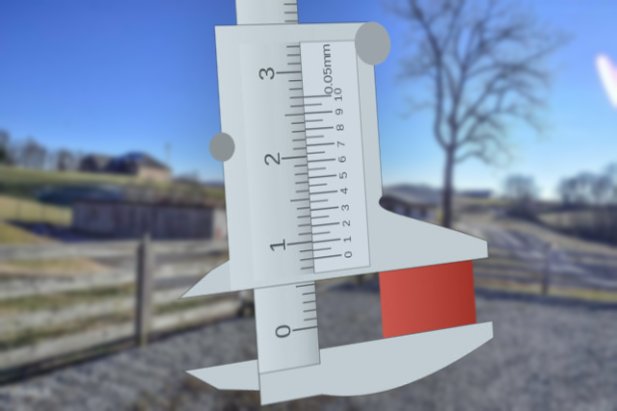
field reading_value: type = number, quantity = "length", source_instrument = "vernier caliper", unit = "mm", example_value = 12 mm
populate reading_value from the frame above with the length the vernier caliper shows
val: 8.0 mm
